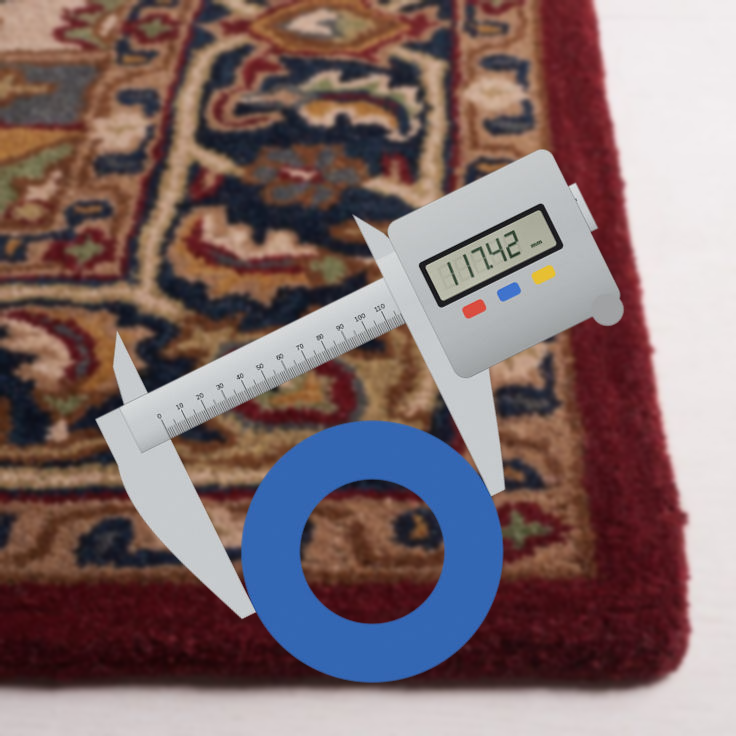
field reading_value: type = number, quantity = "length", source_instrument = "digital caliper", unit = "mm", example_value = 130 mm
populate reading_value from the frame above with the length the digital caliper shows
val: 117.42 mm
